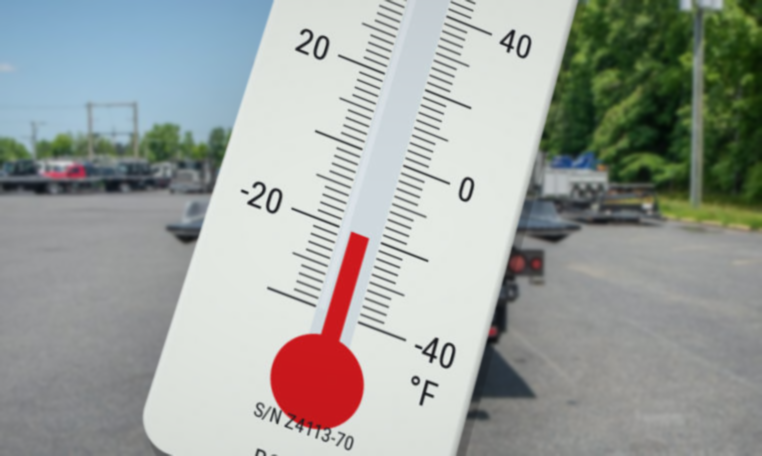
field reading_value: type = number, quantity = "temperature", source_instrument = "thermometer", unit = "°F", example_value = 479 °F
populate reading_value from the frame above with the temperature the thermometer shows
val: -20 °F
